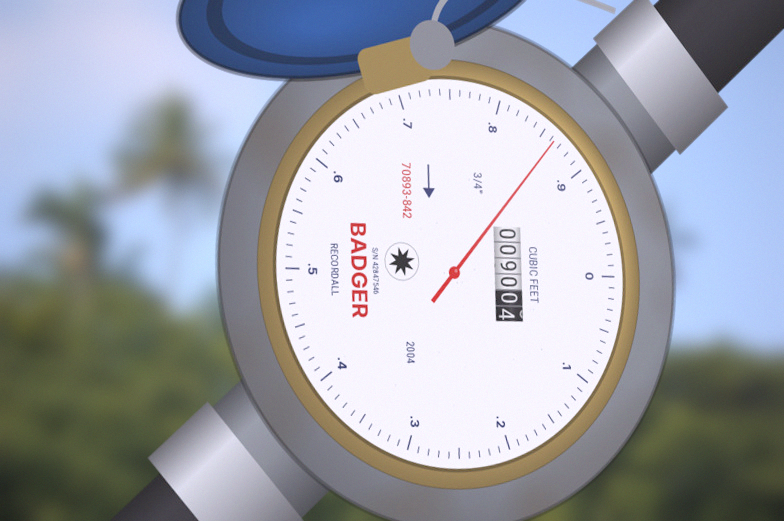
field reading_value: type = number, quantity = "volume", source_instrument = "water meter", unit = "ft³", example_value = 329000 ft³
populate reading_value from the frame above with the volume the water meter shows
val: 9003.86 ft³
